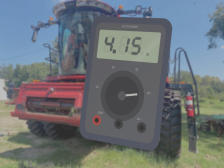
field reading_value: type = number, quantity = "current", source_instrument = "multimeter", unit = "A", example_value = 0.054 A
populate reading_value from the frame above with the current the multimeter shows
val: 4.15 A
